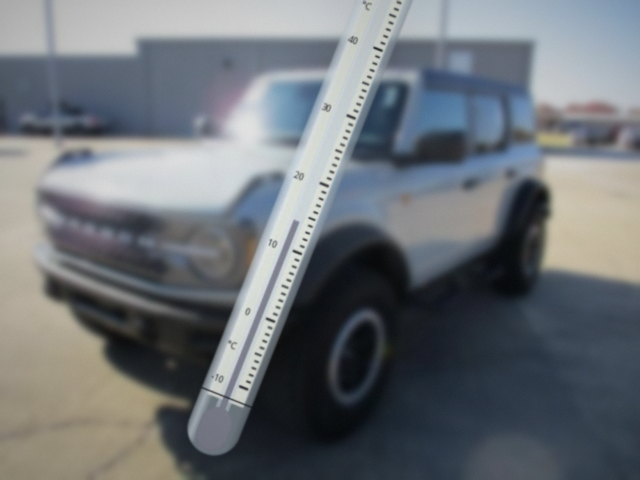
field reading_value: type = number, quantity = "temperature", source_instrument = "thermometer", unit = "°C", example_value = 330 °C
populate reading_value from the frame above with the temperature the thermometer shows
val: 14 °C
